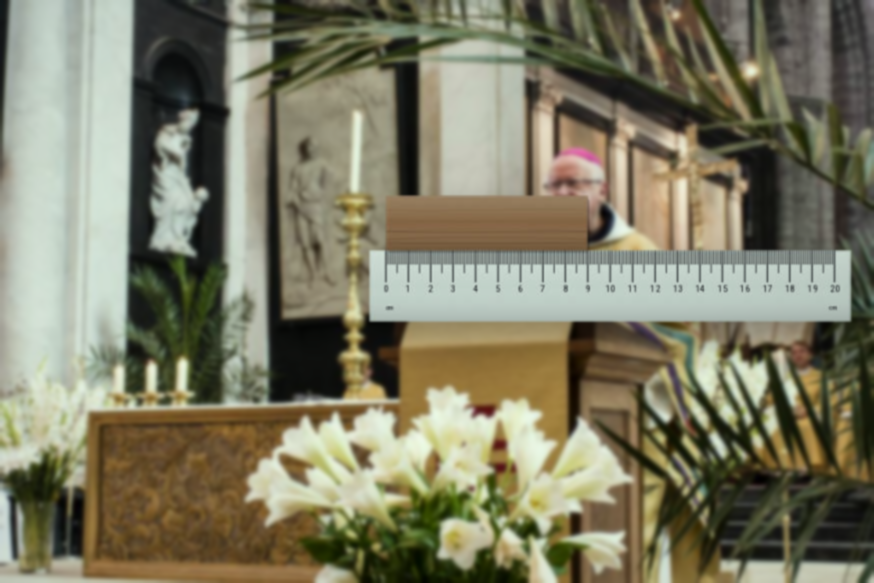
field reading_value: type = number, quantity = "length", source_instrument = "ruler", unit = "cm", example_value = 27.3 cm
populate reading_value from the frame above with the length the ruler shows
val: 9 cm
